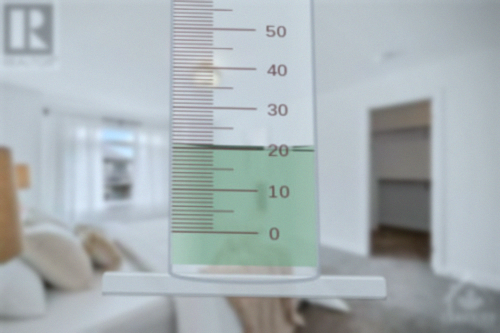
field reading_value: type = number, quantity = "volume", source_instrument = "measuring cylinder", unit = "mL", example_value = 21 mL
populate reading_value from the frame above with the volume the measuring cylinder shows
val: 20 mL
